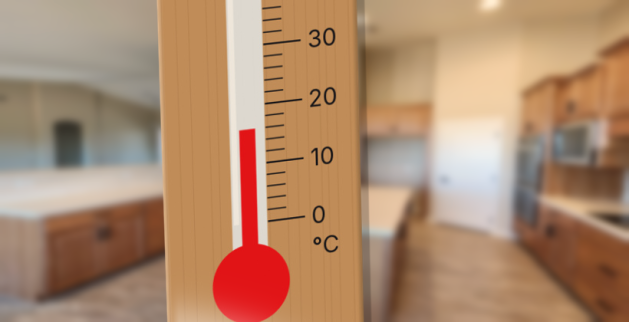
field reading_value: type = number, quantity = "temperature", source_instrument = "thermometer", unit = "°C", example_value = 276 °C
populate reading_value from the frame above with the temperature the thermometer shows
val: 16 °C
